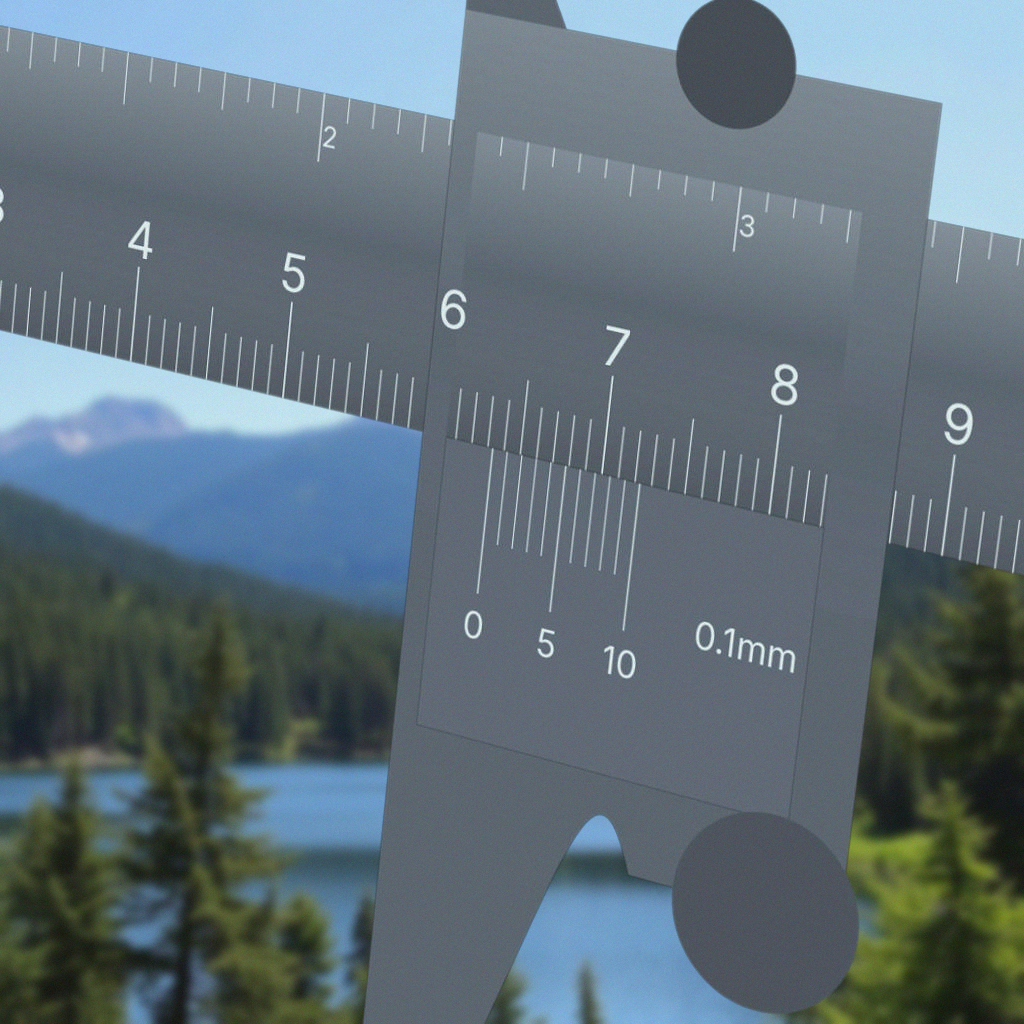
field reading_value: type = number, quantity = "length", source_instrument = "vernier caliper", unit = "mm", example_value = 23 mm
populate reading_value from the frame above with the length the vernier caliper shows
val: 63.3 mm
